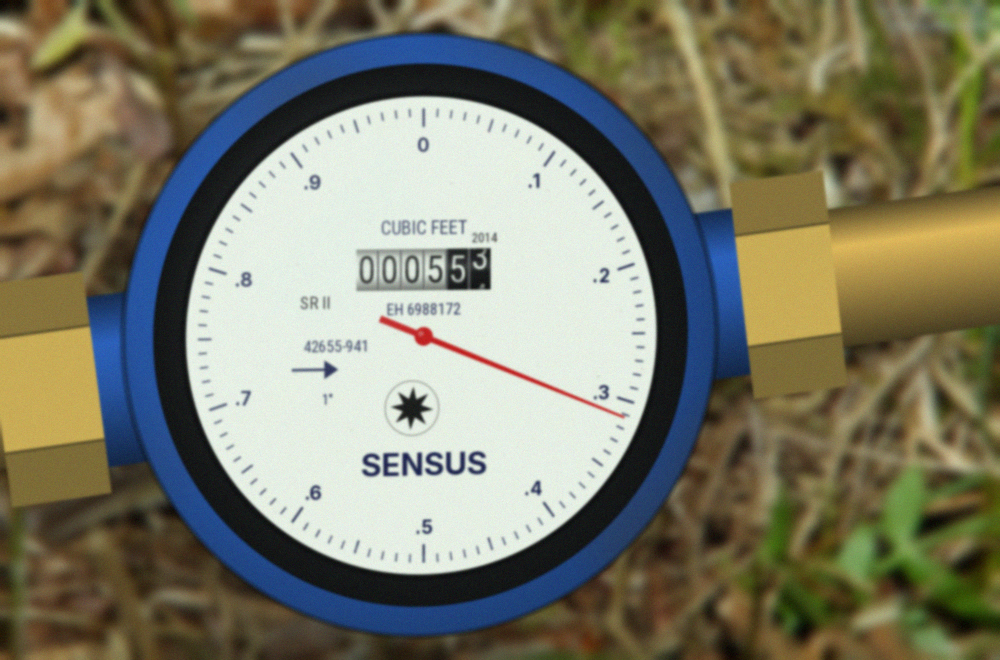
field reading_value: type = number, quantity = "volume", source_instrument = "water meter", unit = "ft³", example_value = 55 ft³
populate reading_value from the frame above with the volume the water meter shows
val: 553.31 ft³
